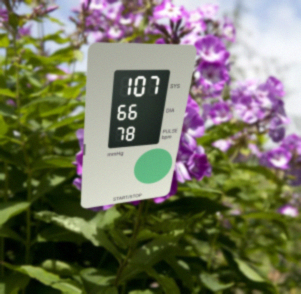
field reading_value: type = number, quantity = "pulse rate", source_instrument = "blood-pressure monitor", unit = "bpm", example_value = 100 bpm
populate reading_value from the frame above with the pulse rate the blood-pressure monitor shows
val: 78 bpm
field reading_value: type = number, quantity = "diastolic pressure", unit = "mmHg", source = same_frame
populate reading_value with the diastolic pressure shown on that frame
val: 66 mmHg
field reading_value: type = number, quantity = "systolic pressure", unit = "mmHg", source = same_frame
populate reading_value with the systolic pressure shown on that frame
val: 107 mmHg
